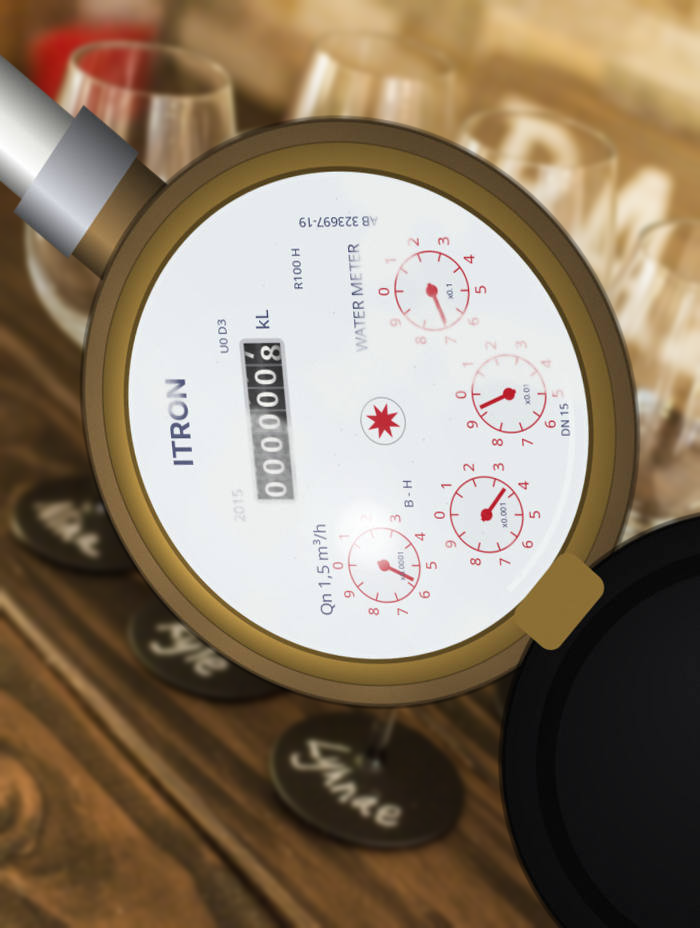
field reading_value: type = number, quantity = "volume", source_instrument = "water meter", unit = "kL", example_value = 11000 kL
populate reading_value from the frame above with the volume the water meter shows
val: 7.6935 kL
